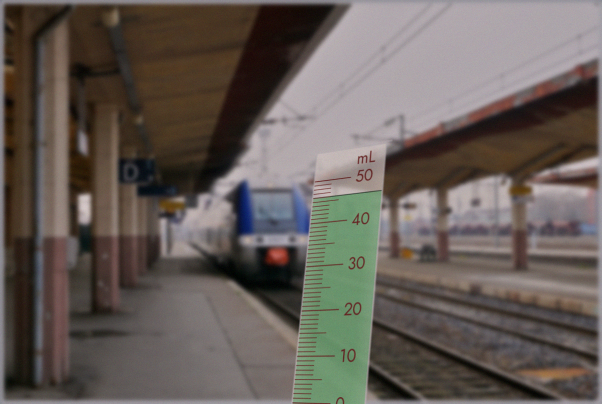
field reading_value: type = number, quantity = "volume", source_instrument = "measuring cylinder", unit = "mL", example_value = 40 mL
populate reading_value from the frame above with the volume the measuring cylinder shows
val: 46 mL
